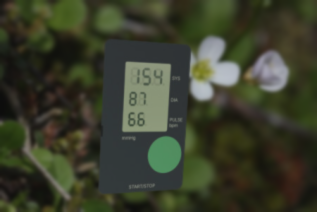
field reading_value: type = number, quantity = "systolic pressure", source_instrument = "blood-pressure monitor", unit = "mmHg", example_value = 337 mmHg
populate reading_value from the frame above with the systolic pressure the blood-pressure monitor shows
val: 154 mmHg
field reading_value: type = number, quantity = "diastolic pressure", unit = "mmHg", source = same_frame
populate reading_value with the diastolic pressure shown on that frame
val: 87 mmHg
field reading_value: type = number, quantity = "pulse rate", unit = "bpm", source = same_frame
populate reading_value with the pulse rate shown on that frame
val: 66 bpm
